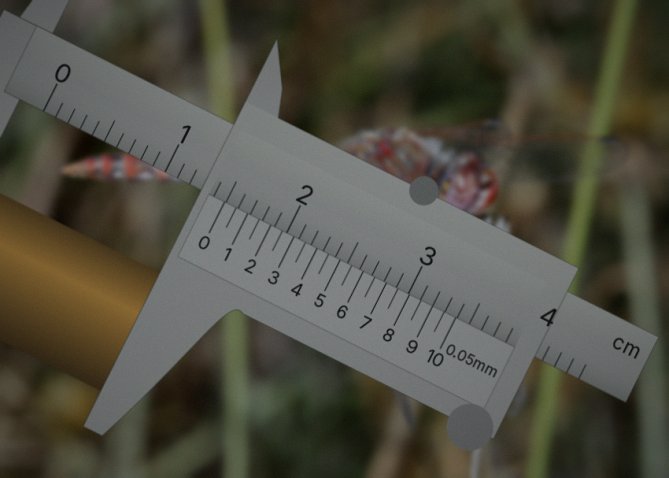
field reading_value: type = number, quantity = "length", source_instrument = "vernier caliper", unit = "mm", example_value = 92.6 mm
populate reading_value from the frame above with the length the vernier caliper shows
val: 14.9 mm
